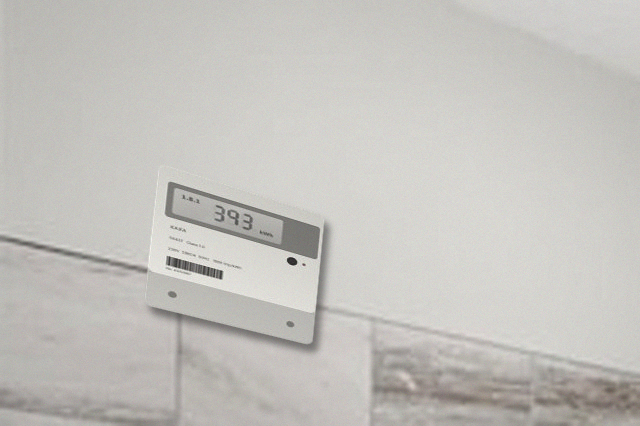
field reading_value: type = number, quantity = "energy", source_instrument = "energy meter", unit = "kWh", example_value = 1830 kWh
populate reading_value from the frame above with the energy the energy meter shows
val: 393 kWh
